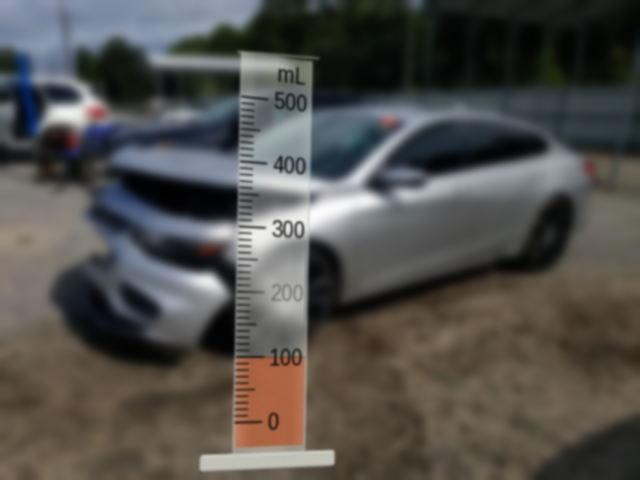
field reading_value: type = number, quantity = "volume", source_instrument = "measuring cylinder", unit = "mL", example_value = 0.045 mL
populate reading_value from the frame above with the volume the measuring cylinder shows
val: 100 mL
